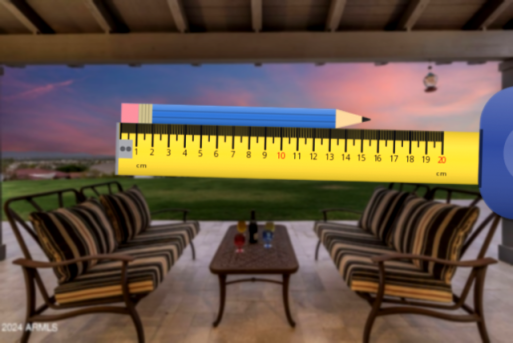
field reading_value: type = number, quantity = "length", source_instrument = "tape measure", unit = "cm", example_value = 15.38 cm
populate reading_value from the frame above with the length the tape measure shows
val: 15.5 cm
